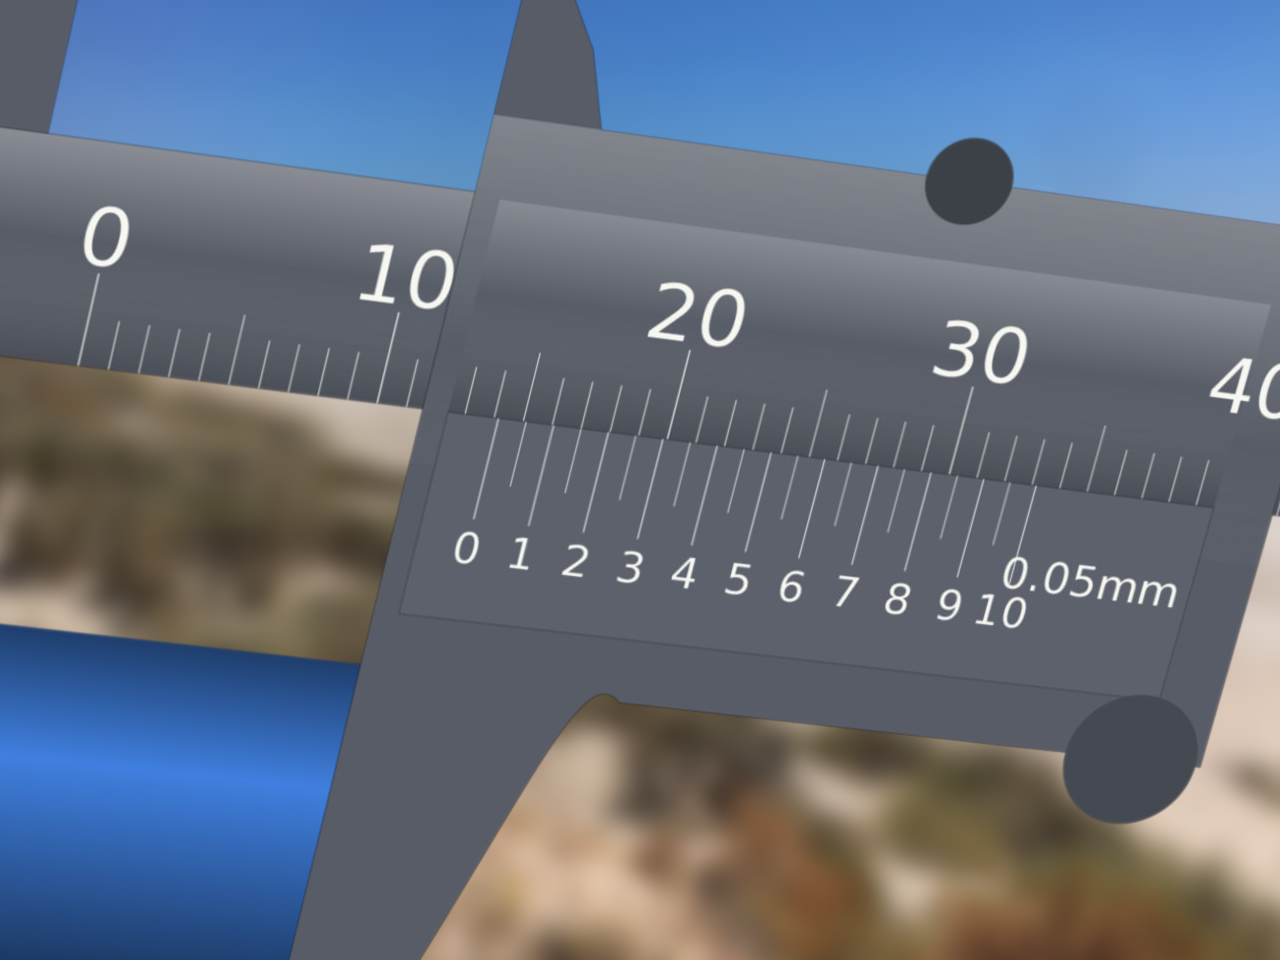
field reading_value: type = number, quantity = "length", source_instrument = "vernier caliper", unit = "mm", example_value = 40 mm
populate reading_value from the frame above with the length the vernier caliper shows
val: 14.15 mm
